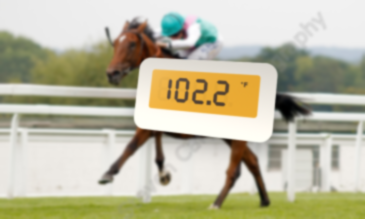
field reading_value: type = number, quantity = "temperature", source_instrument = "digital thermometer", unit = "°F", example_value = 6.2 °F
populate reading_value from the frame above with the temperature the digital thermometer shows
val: 102.2 °F
